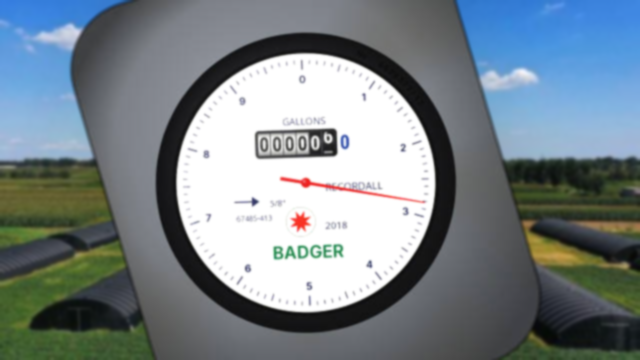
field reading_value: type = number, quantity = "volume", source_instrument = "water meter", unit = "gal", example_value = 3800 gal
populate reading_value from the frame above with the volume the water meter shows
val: 62.8 gal
